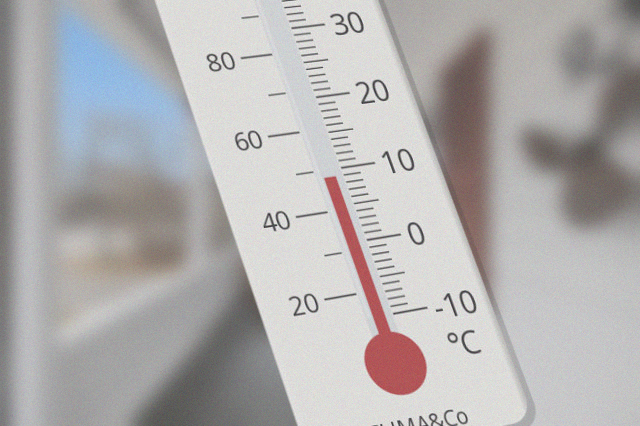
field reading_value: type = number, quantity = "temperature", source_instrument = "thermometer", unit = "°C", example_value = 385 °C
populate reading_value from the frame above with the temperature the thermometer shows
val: 9 °C
